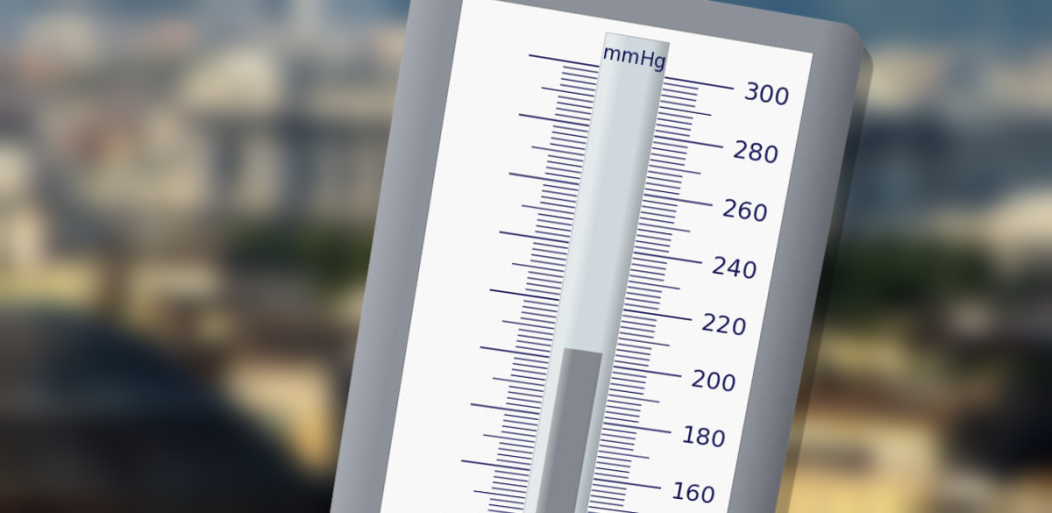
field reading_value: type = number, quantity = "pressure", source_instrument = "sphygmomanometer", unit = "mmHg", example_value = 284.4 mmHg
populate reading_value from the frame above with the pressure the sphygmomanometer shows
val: 204 mmHg
